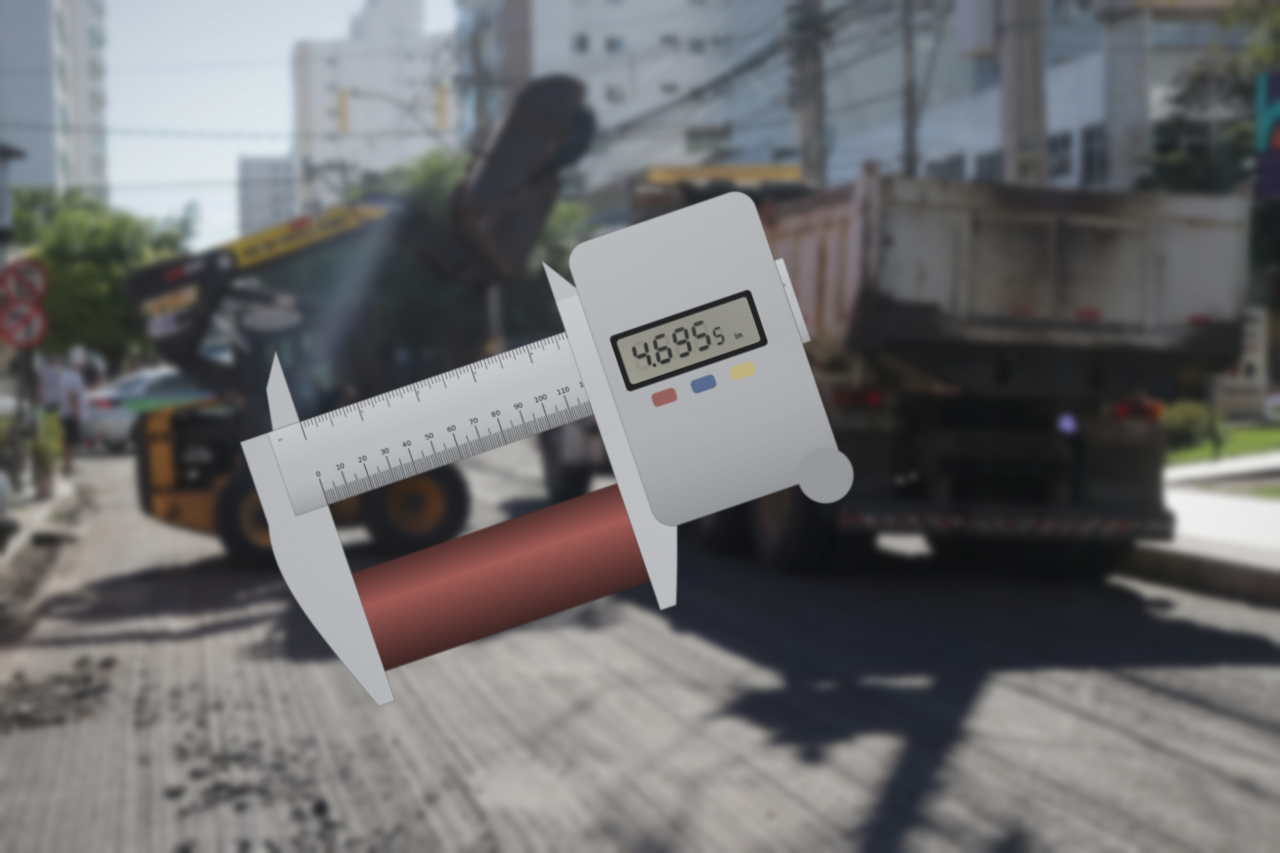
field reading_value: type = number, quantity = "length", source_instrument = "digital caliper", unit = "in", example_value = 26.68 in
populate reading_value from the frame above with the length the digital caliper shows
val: 4.6955 in
